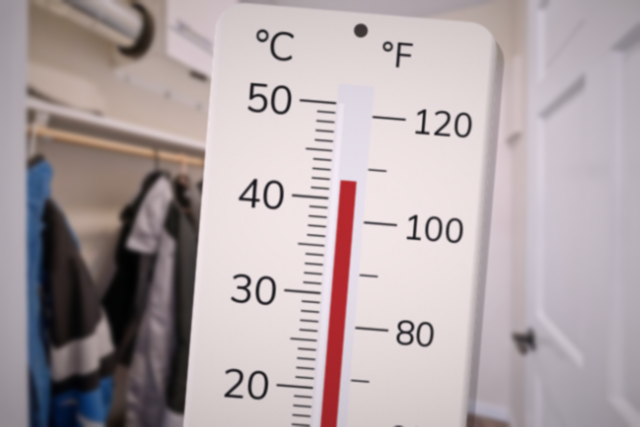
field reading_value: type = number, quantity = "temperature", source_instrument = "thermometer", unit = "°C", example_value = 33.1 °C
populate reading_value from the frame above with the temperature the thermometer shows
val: 42 °C
